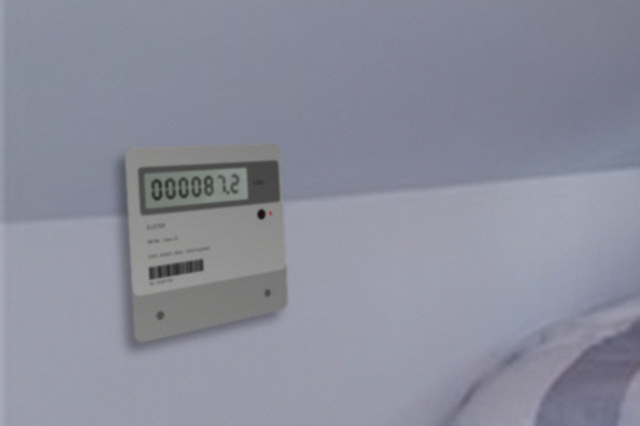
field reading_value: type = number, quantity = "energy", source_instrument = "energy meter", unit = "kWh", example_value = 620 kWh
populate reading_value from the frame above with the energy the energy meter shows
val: 87.2 kWh
